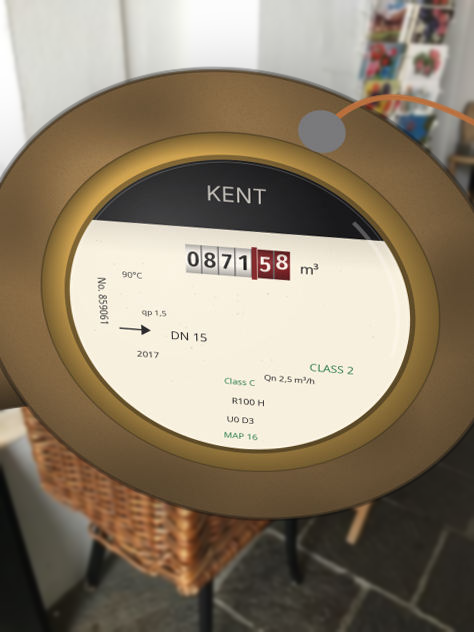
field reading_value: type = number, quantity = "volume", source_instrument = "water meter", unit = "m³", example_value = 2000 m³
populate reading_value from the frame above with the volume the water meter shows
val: 871.58 m³
